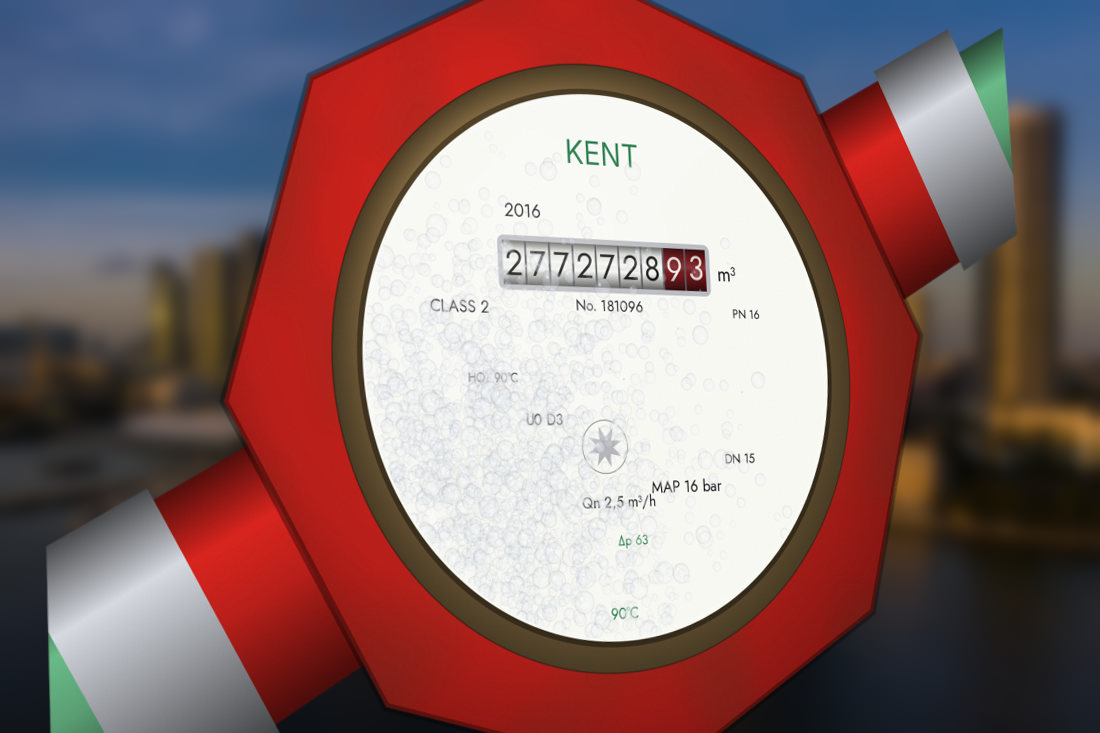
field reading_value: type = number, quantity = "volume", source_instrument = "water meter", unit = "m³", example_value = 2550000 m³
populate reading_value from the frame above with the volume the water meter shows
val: 2772728.93 m³
